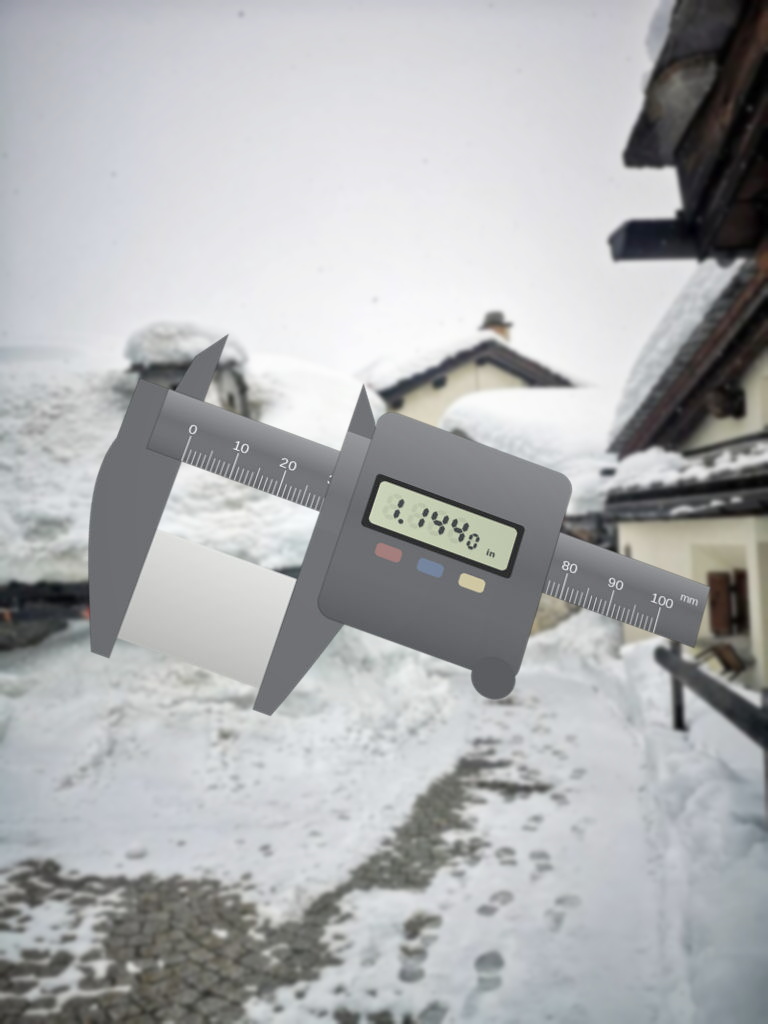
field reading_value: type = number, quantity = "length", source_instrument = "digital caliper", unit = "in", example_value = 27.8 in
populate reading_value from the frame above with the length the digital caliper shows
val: 1.1440 in
